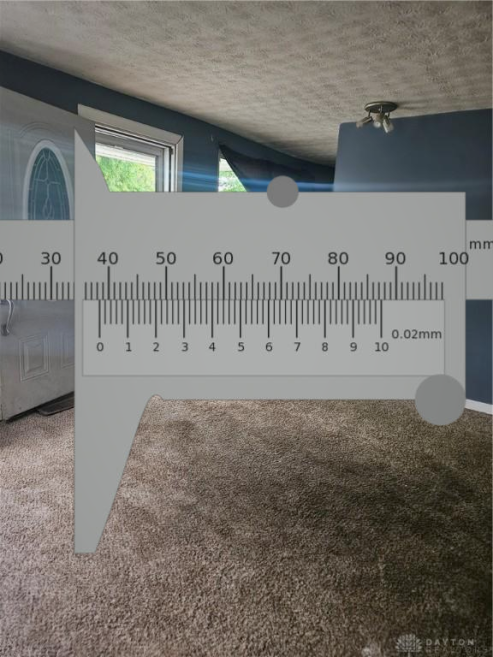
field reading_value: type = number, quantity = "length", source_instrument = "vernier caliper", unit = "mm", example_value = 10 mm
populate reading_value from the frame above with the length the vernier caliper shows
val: 38.4 mm
